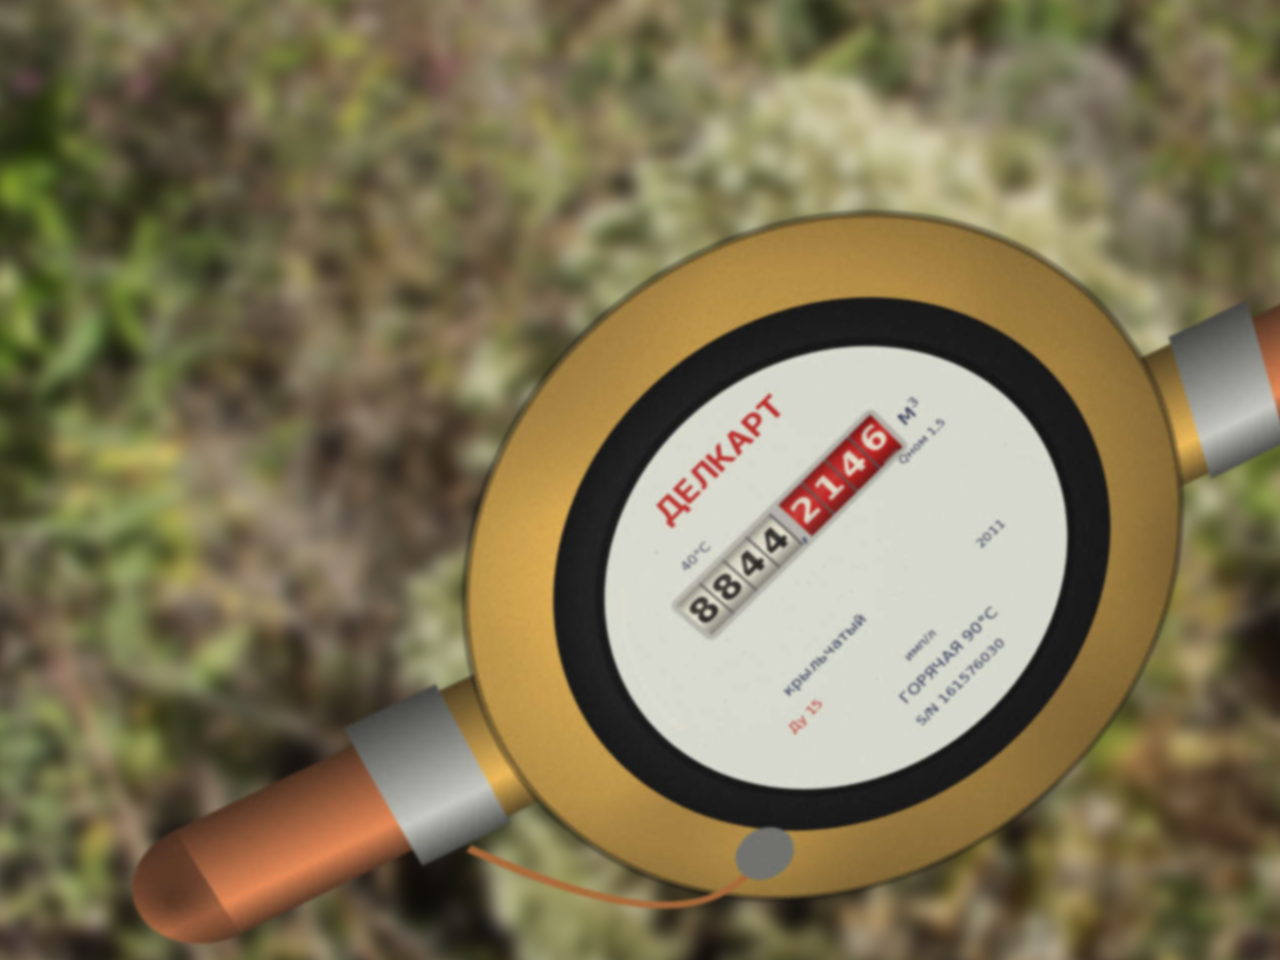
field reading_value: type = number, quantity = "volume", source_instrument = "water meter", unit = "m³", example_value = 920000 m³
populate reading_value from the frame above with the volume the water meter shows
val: 8844.2146 m³
